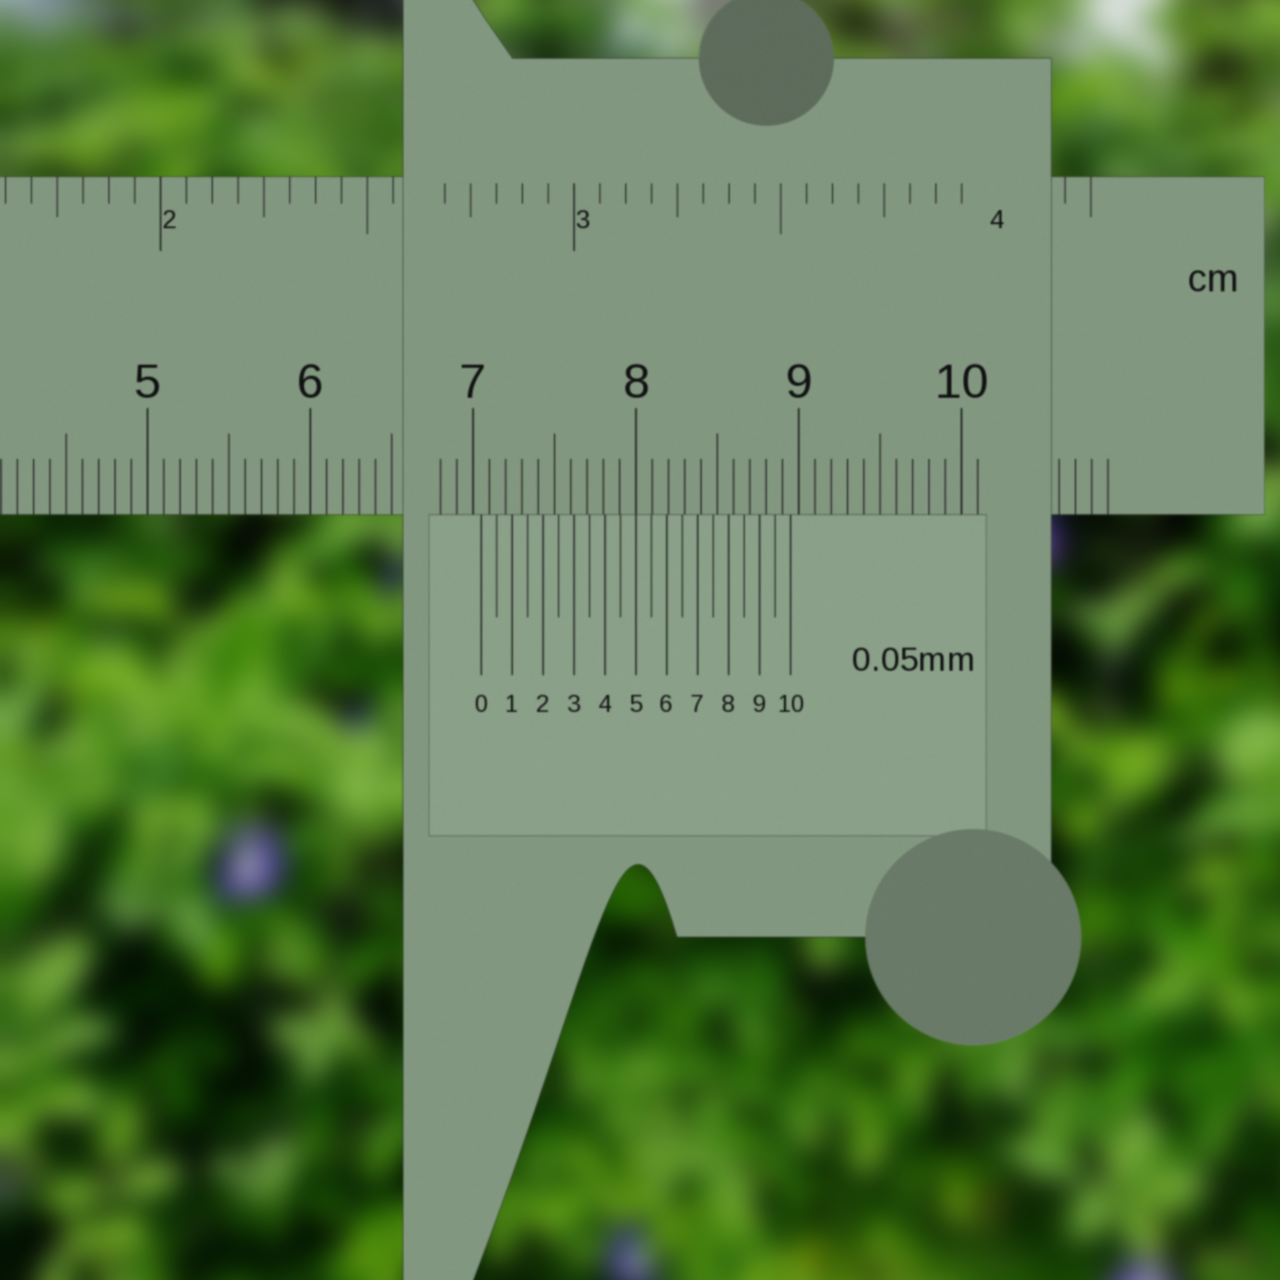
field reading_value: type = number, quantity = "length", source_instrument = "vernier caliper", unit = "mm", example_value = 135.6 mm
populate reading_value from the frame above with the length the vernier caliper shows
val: 70.5 mm
